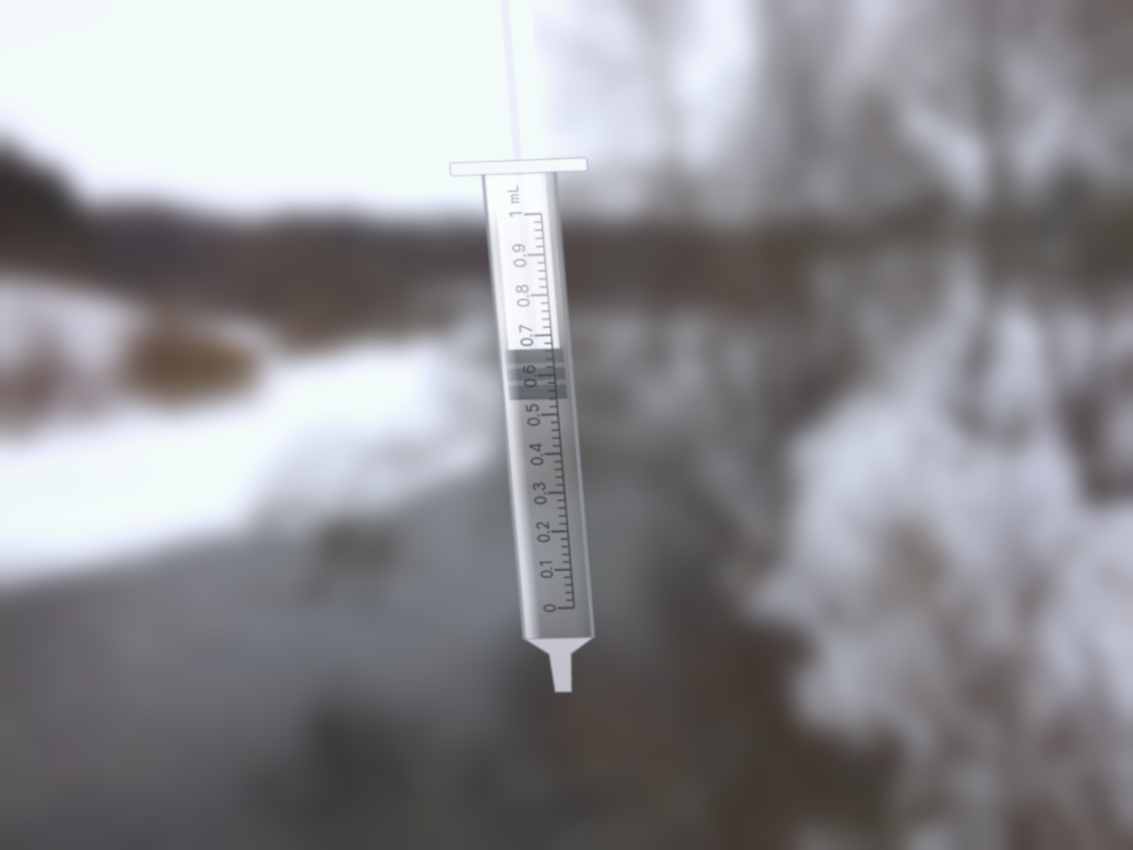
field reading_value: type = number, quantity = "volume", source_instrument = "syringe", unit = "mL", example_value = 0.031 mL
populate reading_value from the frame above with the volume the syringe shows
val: 0.54 mL
